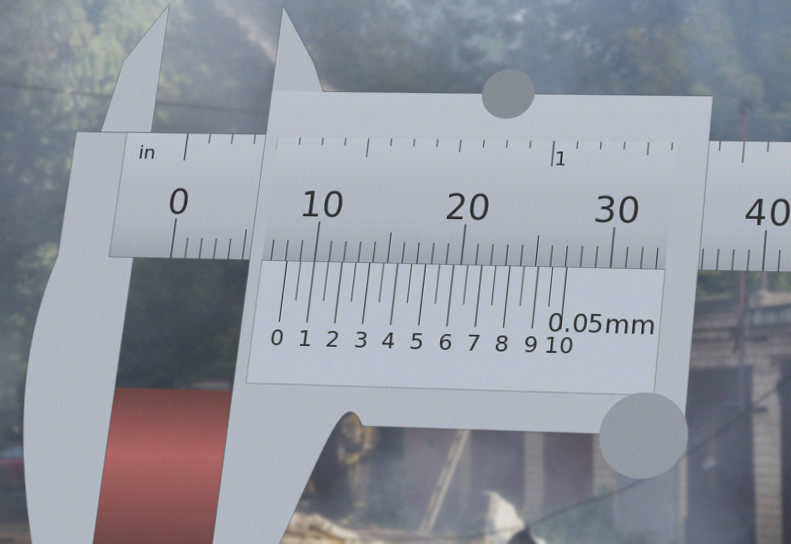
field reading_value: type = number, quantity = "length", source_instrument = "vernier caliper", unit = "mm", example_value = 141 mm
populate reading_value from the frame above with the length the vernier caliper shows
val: 8.1 mm
